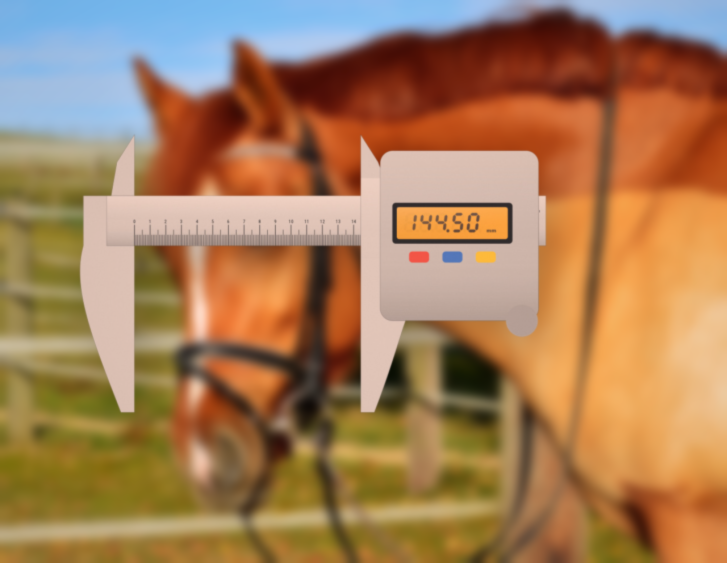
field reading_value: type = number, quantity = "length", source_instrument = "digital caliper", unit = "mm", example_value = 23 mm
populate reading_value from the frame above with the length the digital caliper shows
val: 144.50 mm
